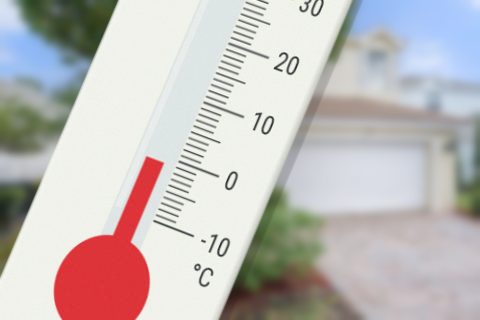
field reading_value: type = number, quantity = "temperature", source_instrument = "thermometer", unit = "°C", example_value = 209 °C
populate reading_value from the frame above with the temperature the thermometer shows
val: -1 °C
